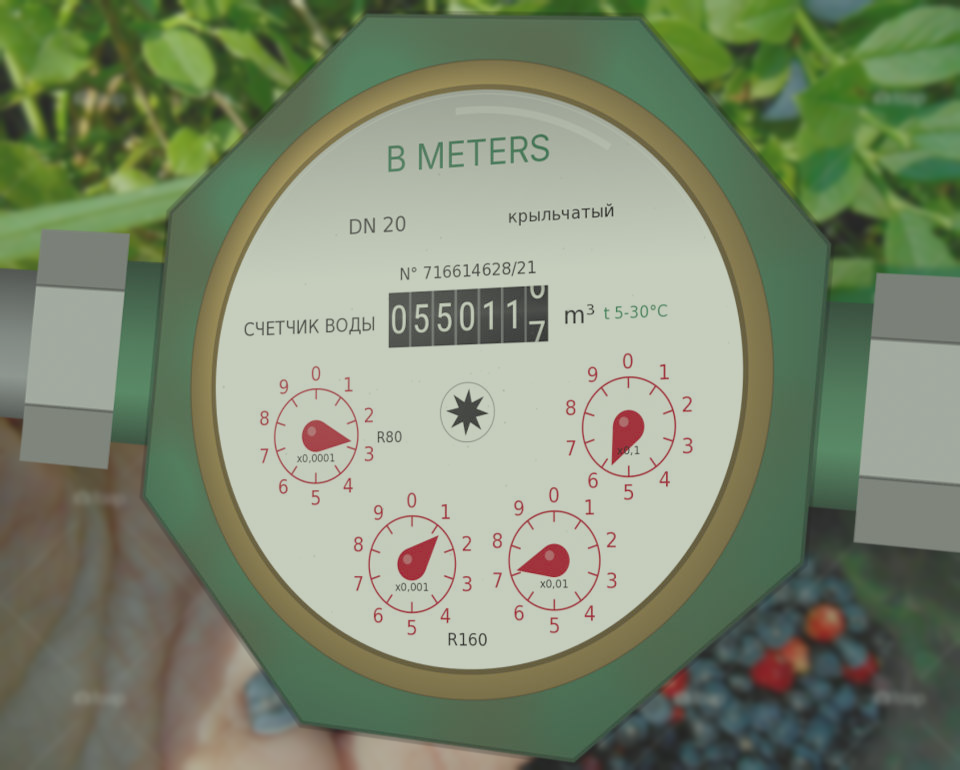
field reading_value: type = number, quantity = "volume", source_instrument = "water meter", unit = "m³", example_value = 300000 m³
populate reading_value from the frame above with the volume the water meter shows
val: 550116.5712 m³
